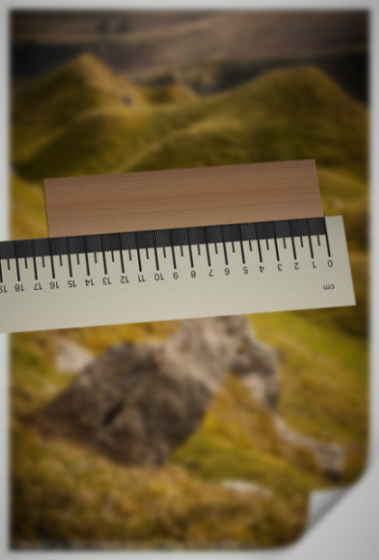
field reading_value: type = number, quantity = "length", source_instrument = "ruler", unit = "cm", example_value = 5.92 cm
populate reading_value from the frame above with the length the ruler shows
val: 16 cm
